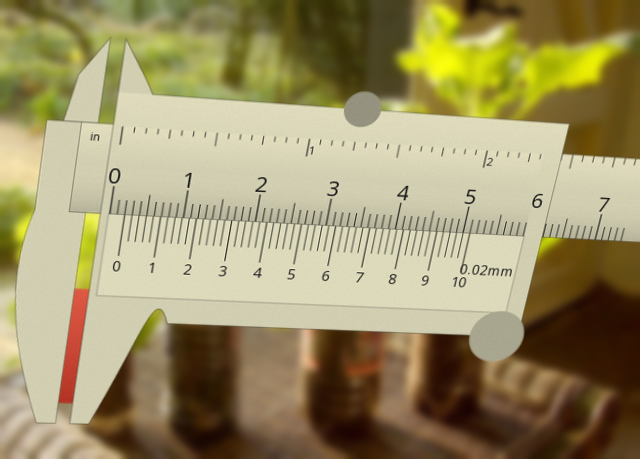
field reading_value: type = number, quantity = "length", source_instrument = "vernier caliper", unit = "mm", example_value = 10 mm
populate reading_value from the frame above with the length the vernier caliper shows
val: 2.0 mm
